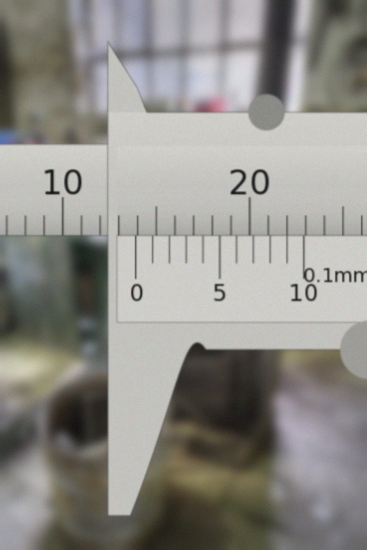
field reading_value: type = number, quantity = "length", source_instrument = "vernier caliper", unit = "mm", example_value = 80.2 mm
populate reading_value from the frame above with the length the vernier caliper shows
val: 13.9 mm
